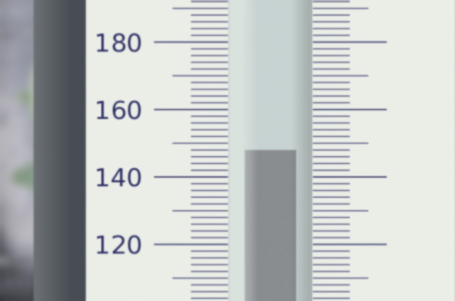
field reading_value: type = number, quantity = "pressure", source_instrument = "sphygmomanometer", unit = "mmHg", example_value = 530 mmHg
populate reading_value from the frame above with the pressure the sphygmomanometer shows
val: 148 mmHg
